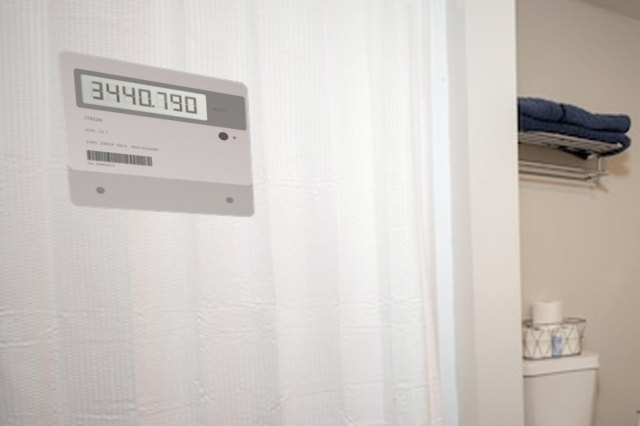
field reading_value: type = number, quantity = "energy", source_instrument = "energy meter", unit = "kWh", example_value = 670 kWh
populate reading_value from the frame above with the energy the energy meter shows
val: 3440.790 kWh
